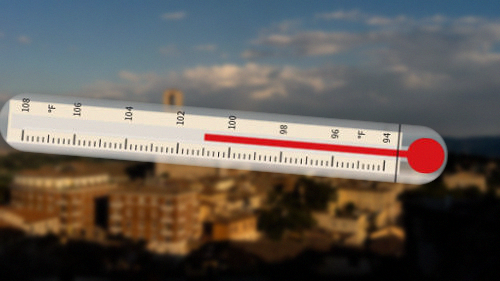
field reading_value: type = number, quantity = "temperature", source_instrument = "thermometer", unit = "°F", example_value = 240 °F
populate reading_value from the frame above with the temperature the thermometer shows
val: 101 °F
